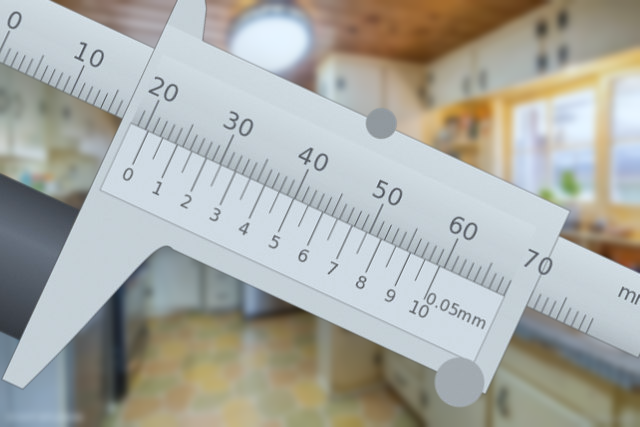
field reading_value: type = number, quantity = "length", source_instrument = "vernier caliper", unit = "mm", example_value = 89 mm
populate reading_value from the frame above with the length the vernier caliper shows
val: 20.4 mm
